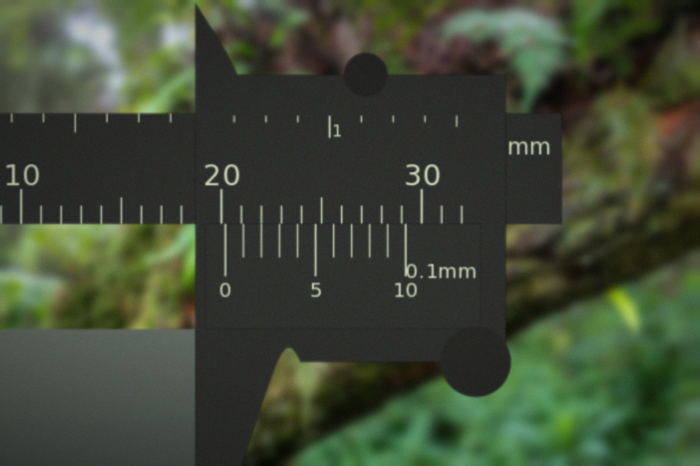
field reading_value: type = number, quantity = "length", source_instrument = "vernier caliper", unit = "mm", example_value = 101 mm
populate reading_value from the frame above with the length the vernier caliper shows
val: 20.2 mm
